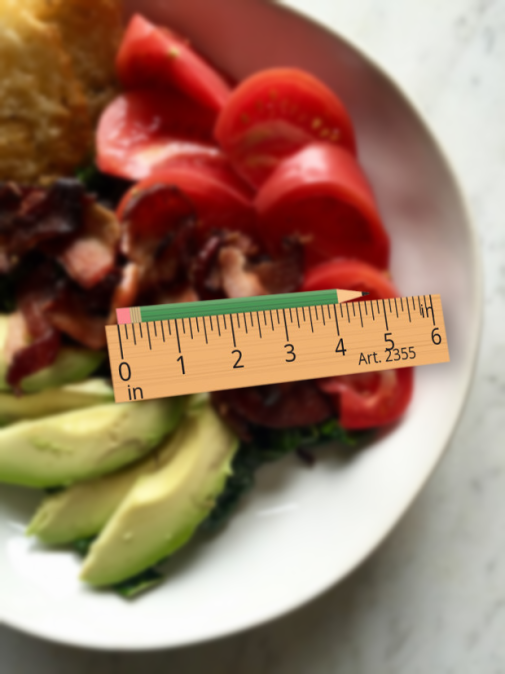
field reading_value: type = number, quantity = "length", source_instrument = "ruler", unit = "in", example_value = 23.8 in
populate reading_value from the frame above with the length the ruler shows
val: 4.75 in
